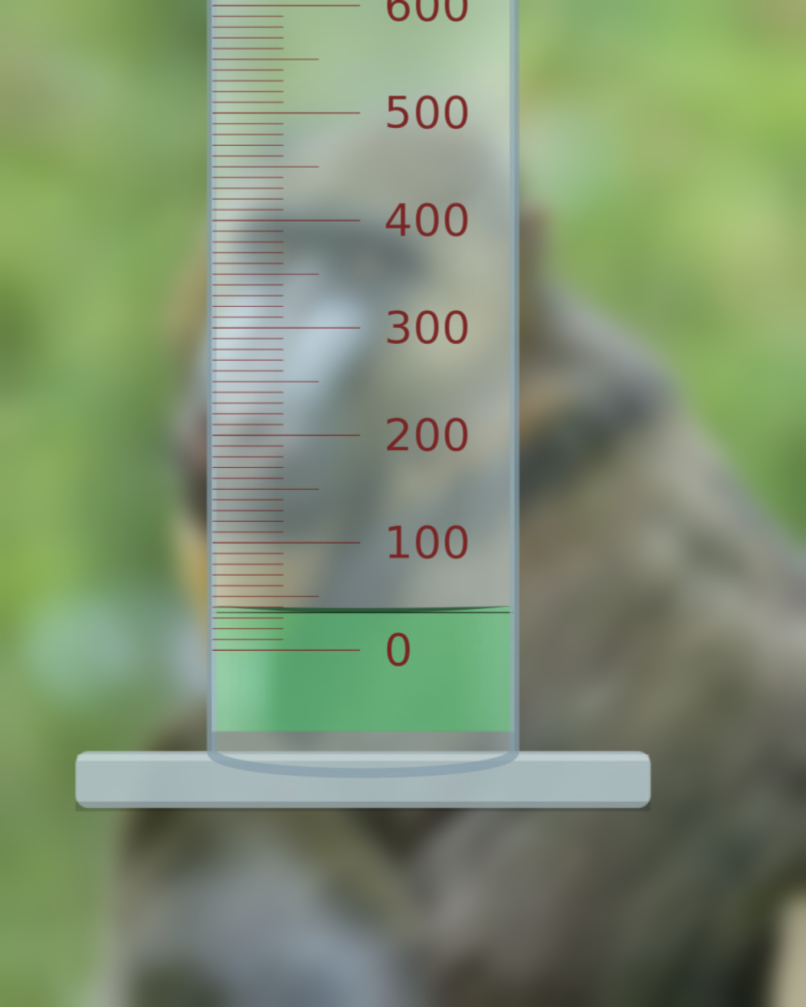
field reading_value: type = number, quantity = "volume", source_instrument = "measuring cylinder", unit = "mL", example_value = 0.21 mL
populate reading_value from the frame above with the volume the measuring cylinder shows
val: 35 mL
